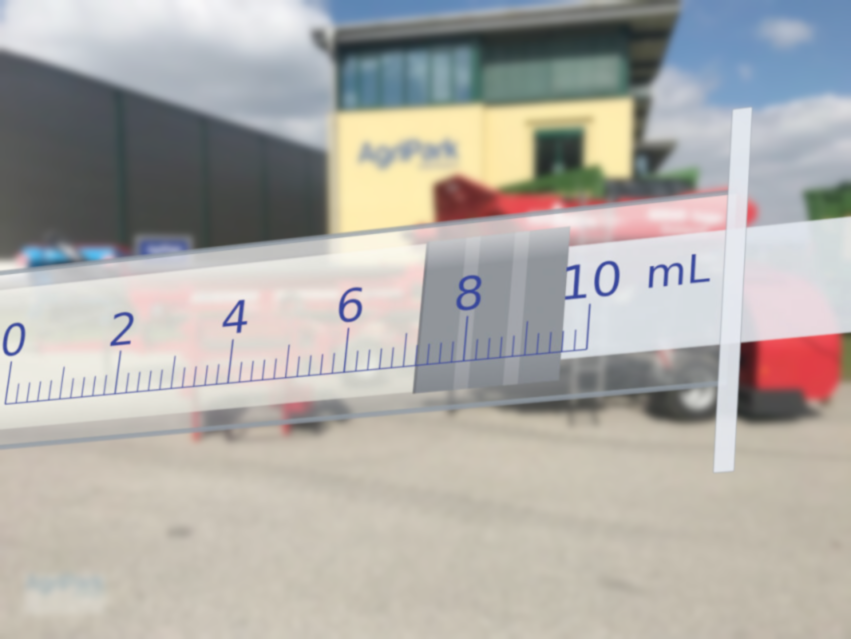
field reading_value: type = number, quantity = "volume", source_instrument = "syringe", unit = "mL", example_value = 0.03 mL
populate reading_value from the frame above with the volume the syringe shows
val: 7.2 mL
